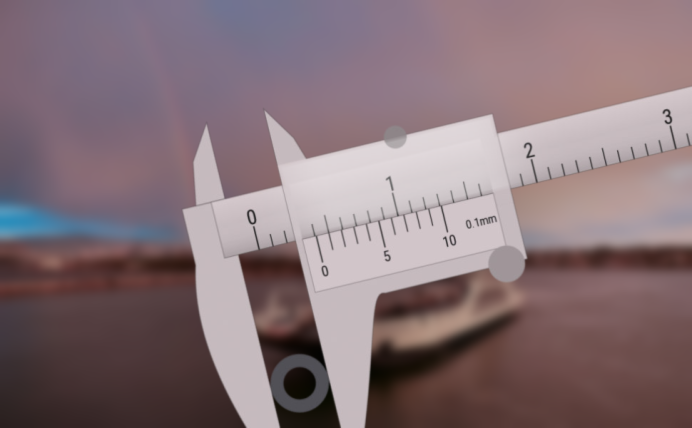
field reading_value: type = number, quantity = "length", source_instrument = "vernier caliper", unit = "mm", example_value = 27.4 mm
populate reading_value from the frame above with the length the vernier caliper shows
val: 4.1 mm
